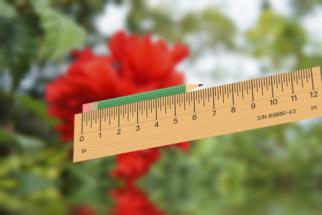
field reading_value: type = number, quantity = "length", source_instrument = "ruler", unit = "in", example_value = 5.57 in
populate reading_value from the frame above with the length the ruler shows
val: 6.5 in
